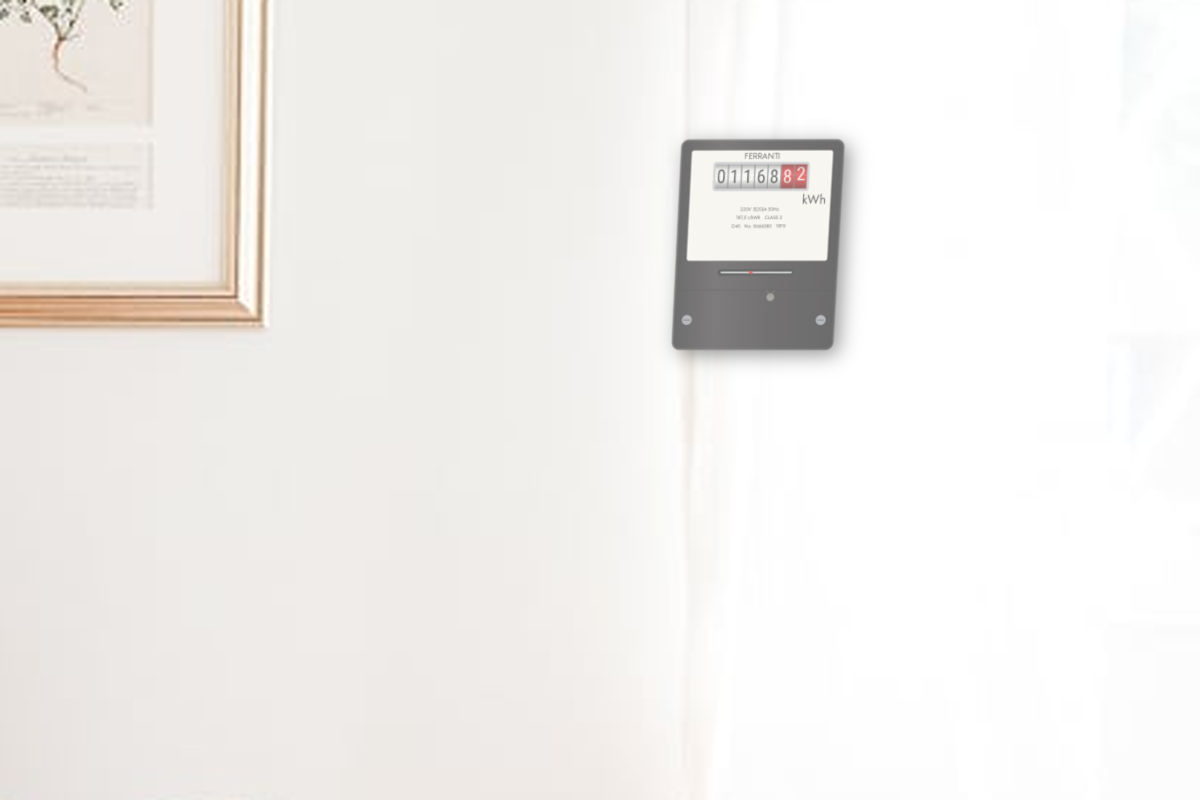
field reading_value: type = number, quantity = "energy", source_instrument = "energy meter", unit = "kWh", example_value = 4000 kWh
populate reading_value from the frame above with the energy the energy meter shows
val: 1168.82 kWh
